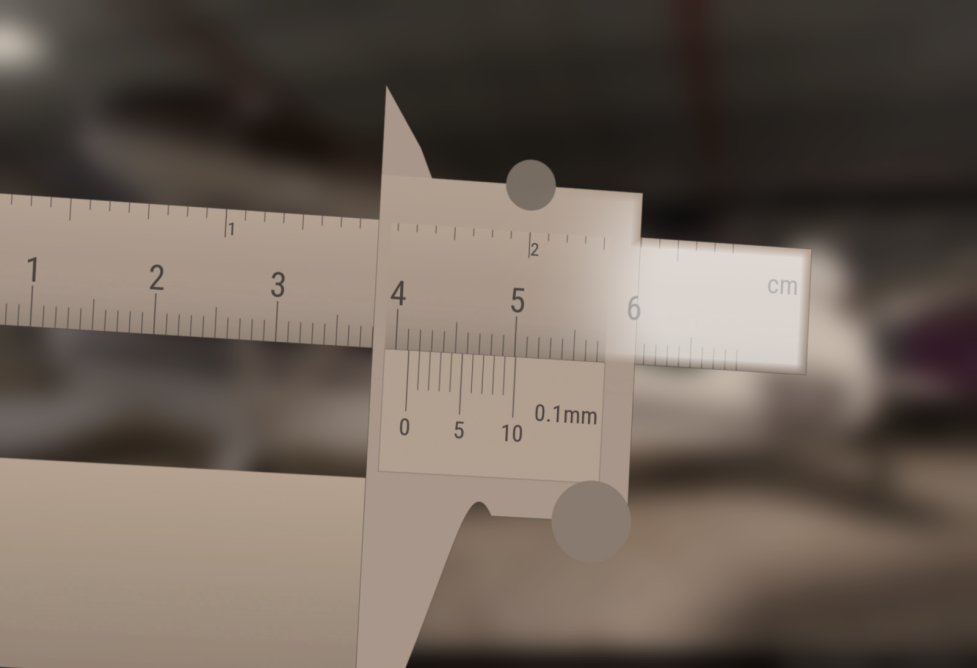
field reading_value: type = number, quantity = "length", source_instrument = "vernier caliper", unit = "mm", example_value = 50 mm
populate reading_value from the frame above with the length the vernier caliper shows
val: 41.1 mm
